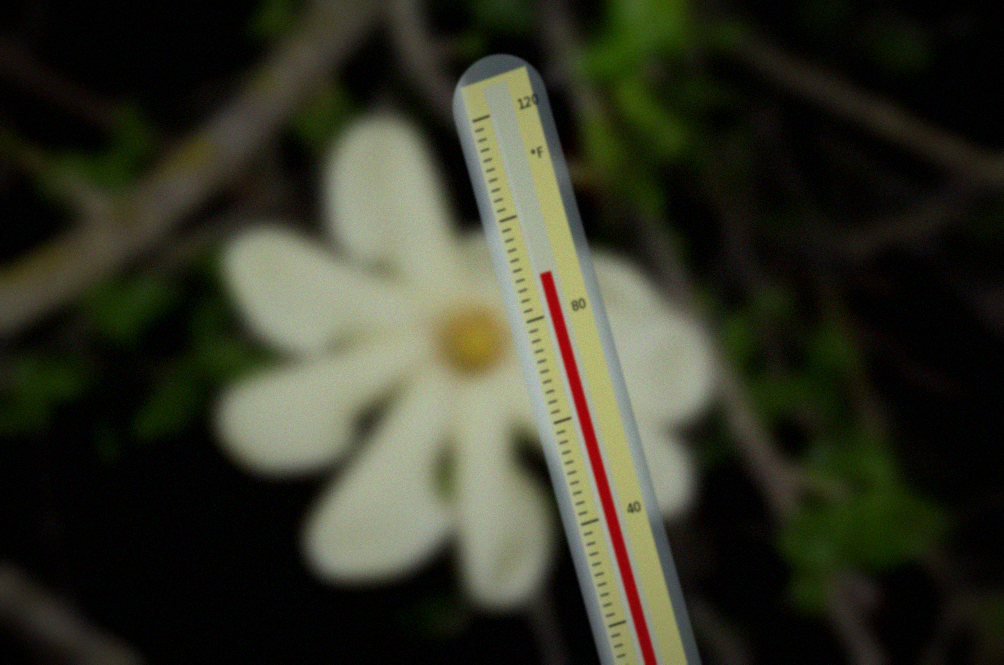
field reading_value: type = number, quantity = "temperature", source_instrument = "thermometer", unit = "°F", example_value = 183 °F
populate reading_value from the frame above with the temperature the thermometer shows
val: 88 °F
